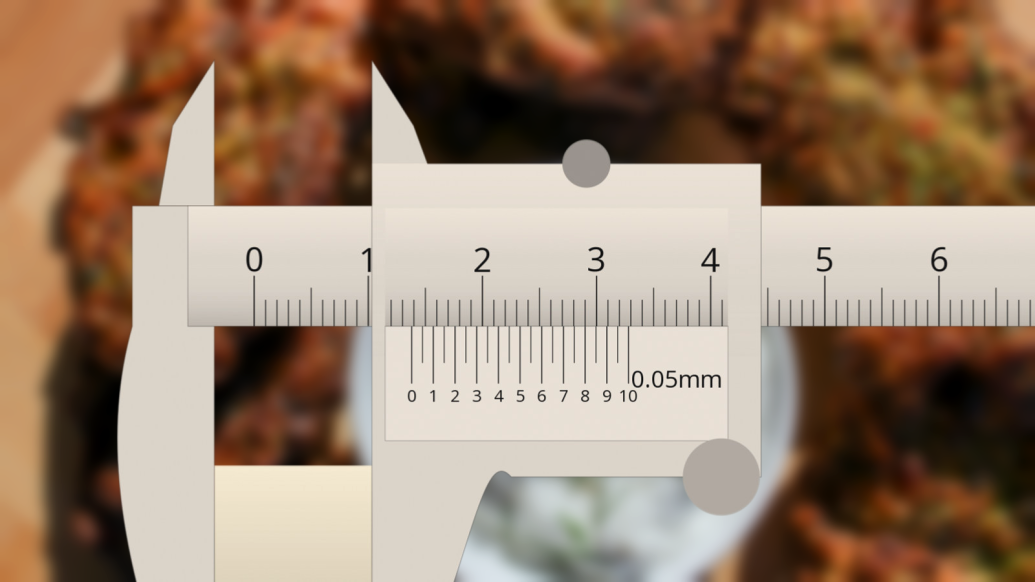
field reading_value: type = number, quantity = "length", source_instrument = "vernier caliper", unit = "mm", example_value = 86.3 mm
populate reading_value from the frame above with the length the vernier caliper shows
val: 13.8 mm
